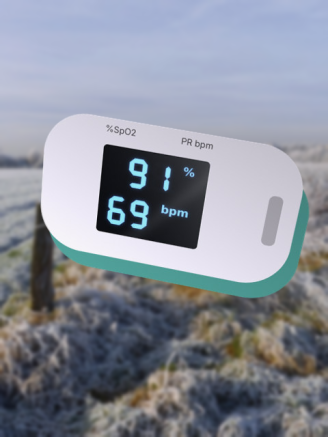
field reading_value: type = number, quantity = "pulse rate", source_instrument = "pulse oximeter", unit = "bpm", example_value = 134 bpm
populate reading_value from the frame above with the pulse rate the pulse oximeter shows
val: 69 bpm
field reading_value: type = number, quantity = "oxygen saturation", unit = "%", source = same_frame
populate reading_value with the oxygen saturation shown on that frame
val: 91 %
